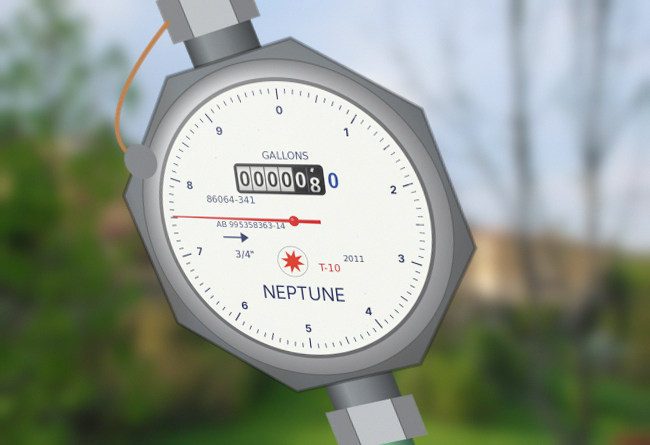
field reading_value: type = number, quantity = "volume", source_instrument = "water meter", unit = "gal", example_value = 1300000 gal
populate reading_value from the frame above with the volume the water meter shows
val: 77.5 gal
